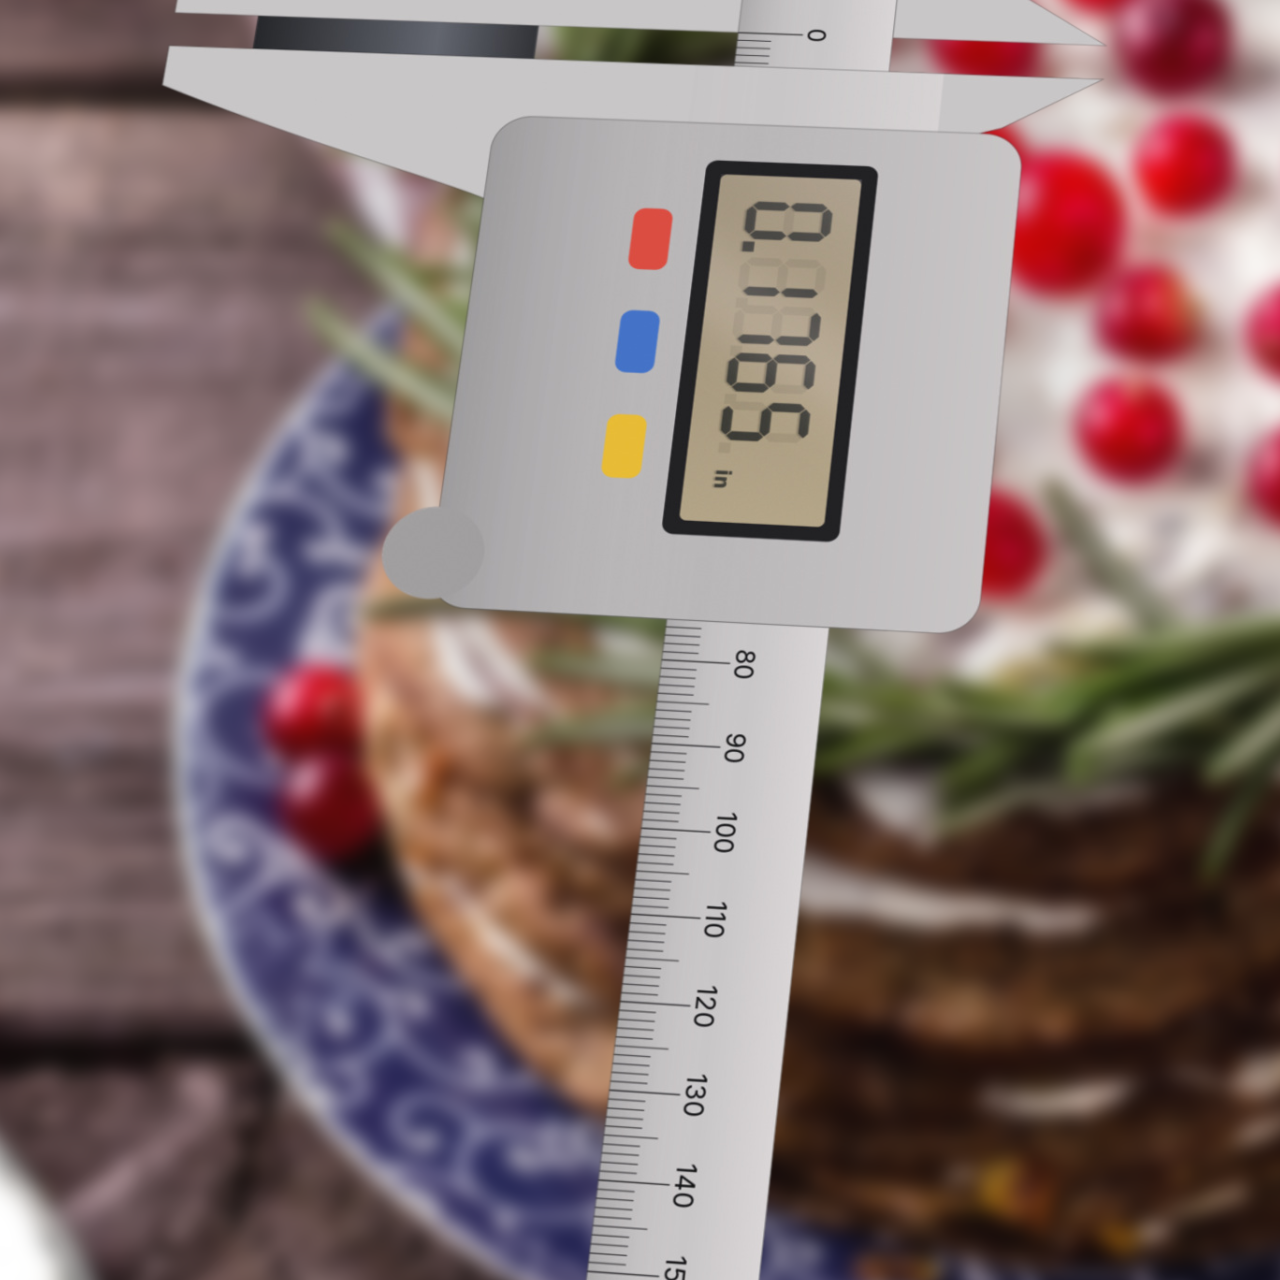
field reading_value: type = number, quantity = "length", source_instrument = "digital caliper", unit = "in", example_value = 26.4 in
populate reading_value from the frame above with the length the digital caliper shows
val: 0.1765 in
